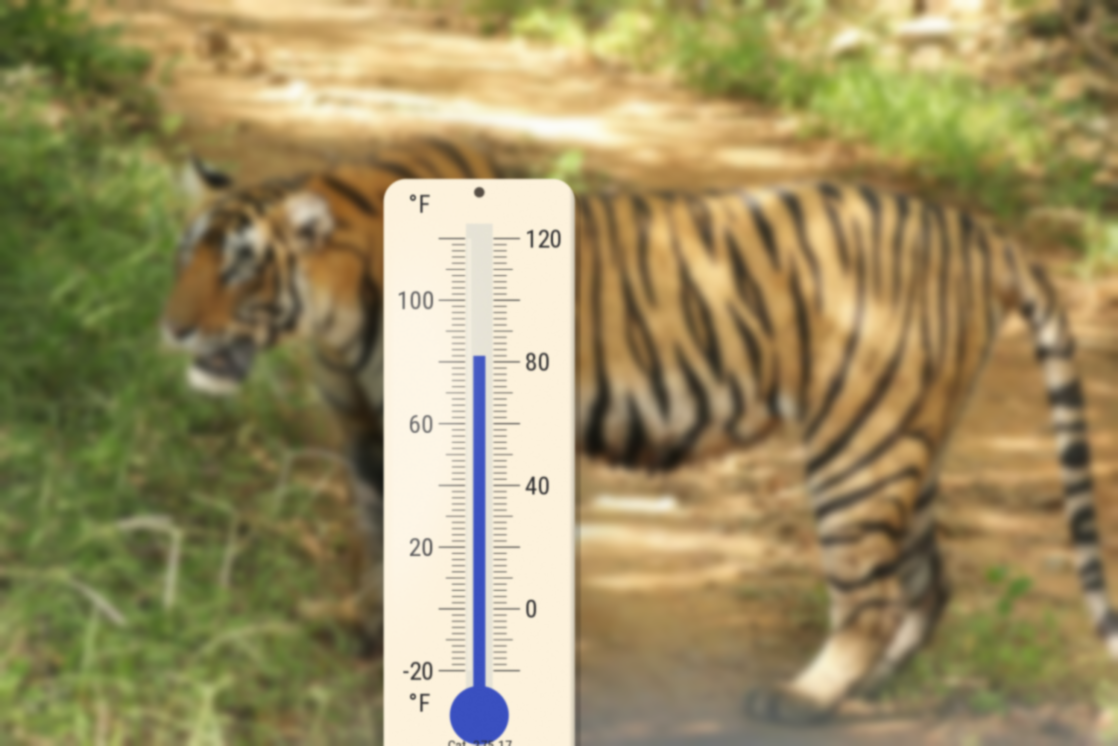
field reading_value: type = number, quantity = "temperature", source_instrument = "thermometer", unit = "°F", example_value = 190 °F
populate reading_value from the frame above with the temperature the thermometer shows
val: 82 °F
